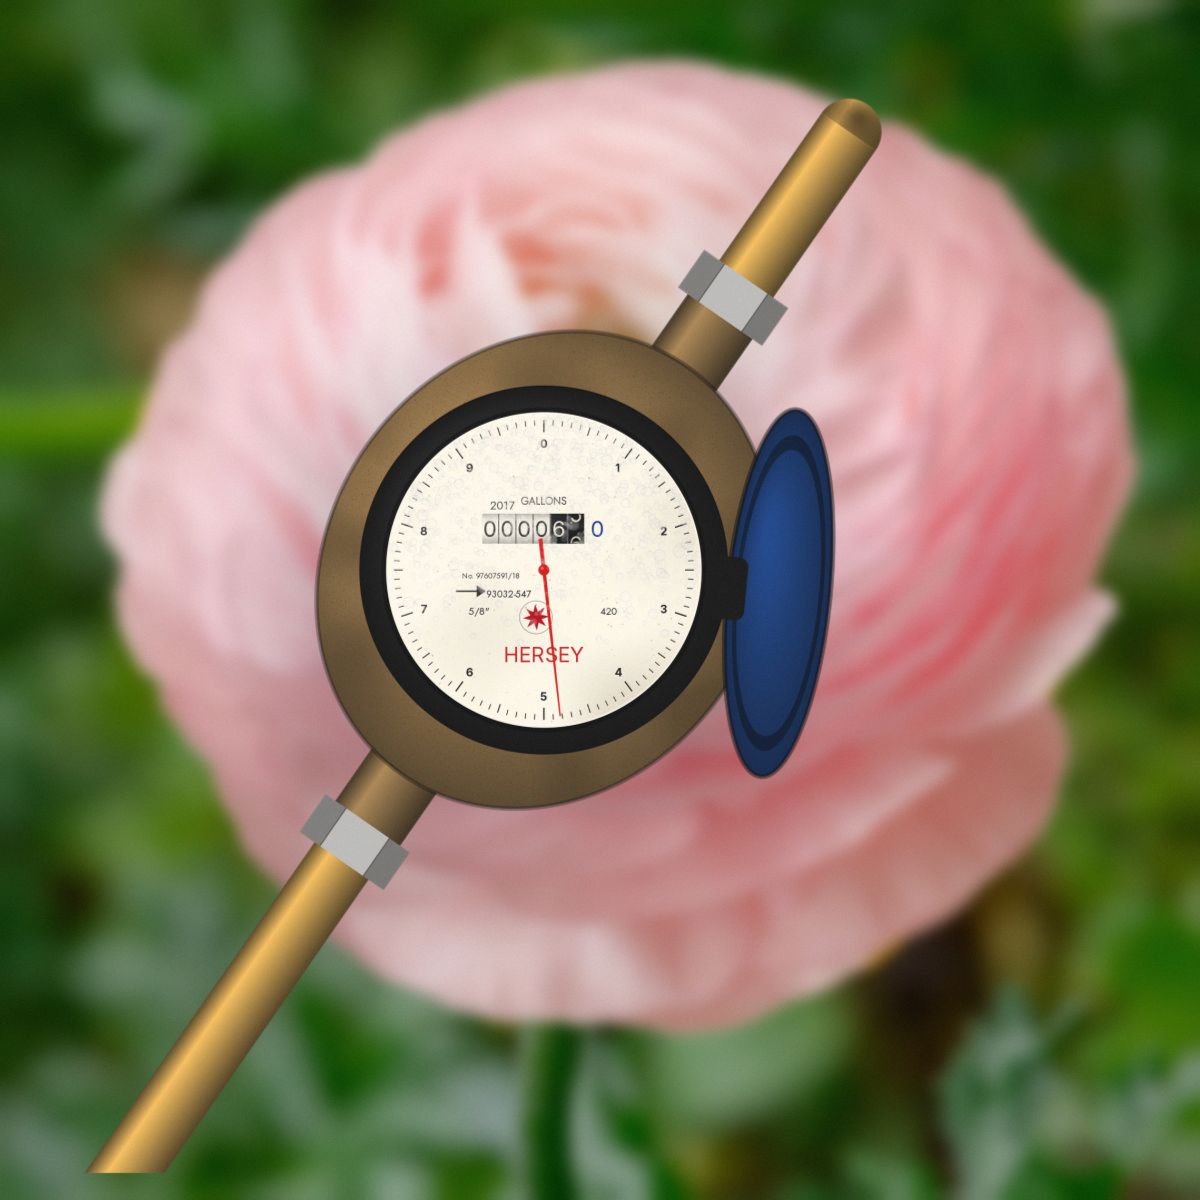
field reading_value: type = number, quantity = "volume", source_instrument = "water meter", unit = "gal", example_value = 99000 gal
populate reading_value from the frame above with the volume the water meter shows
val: 654.8 gal
